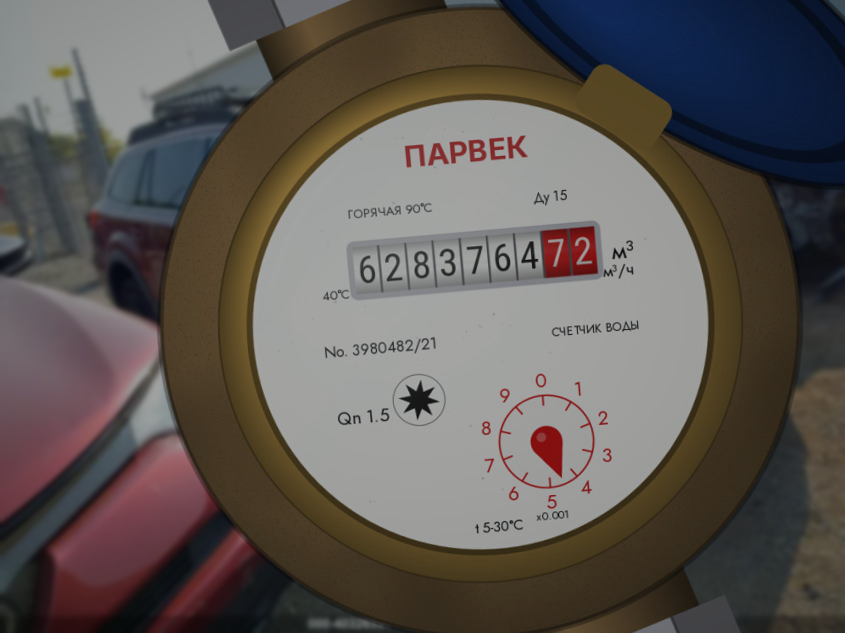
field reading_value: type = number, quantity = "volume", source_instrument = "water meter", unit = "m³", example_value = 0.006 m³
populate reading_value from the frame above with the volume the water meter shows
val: 6283764.724 m³
